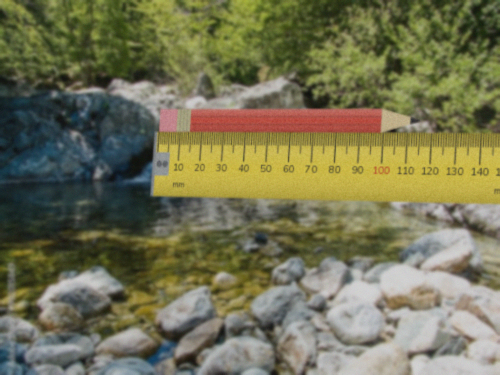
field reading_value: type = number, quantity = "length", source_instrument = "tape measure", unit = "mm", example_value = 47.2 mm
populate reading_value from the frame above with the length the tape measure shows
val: 115 mm
